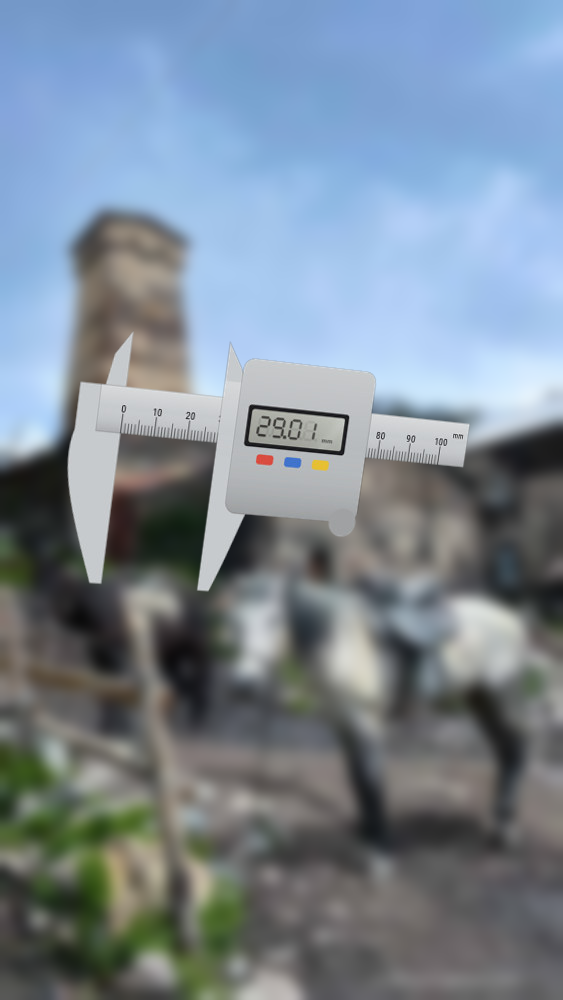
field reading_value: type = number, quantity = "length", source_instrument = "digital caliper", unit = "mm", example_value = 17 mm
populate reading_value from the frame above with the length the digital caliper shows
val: 29.01 mm
